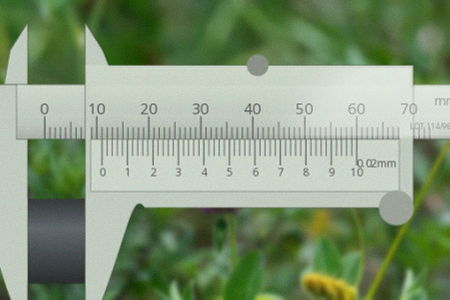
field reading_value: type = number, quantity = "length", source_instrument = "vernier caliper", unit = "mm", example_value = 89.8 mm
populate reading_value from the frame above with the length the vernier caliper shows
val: 11.0 mm
